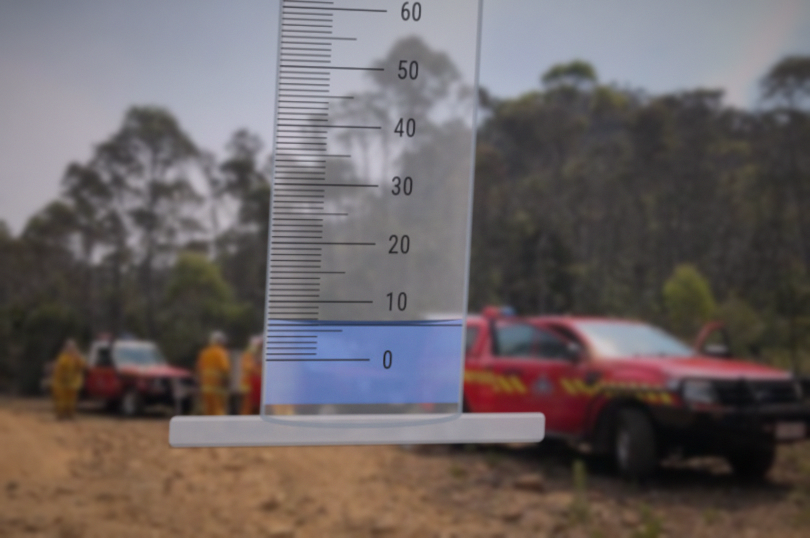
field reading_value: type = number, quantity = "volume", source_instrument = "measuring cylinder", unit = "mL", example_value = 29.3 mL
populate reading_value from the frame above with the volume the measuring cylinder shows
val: 6 mL
